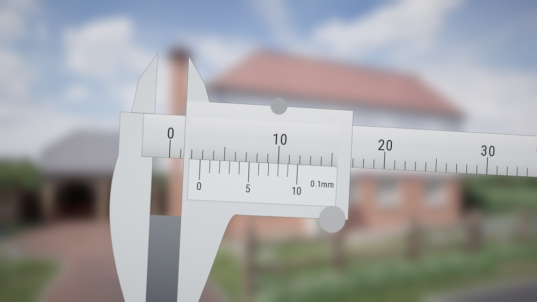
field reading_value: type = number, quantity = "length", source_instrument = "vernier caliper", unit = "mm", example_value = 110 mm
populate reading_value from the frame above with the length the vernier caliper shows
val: 2.8 mm
